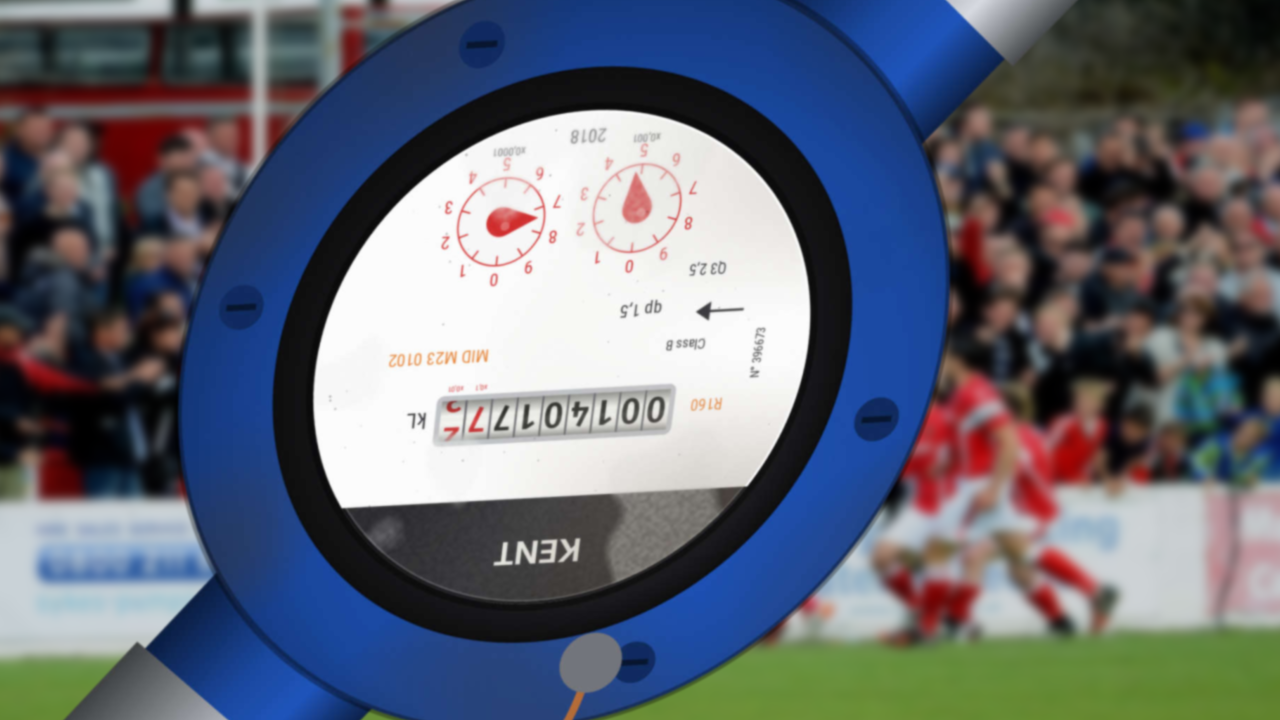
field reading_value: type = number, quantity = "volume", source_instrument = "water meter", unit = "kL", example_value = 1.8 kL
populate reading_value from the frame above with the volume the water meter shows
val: 14017.7247 kL
